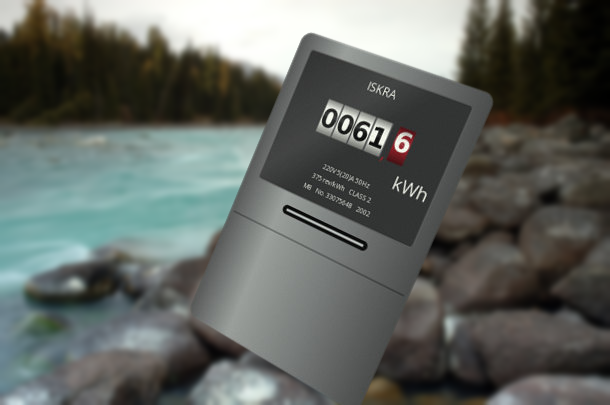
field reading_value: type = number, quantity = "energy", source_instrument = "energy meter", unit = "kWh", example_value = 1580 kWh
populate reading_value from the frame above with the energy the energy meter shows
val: 61.6 kWh
